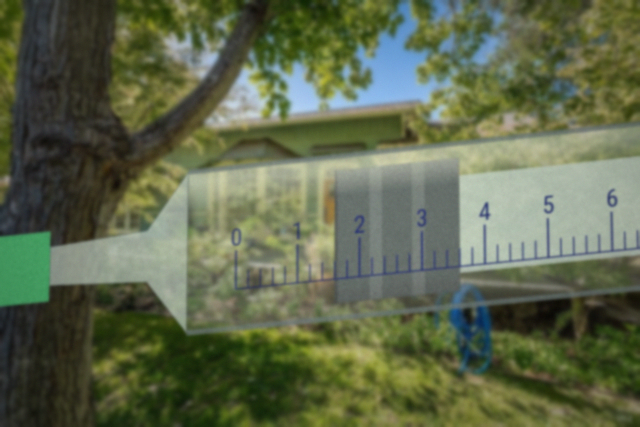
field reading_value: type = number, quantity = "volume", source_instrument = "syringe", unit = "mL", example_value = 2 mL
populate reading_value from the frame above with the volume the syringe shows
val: 1.6 mL
